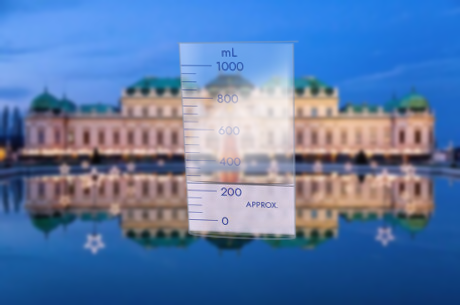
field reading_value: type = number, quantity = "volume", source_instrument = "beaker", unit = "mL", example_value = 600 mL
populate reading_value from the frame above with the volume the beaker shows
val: 250 mL
